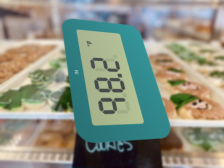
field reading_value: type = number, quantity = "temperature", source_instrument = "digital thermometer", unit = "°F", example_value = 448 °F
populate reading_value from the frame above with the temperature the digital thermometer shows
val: 98.2 °F
